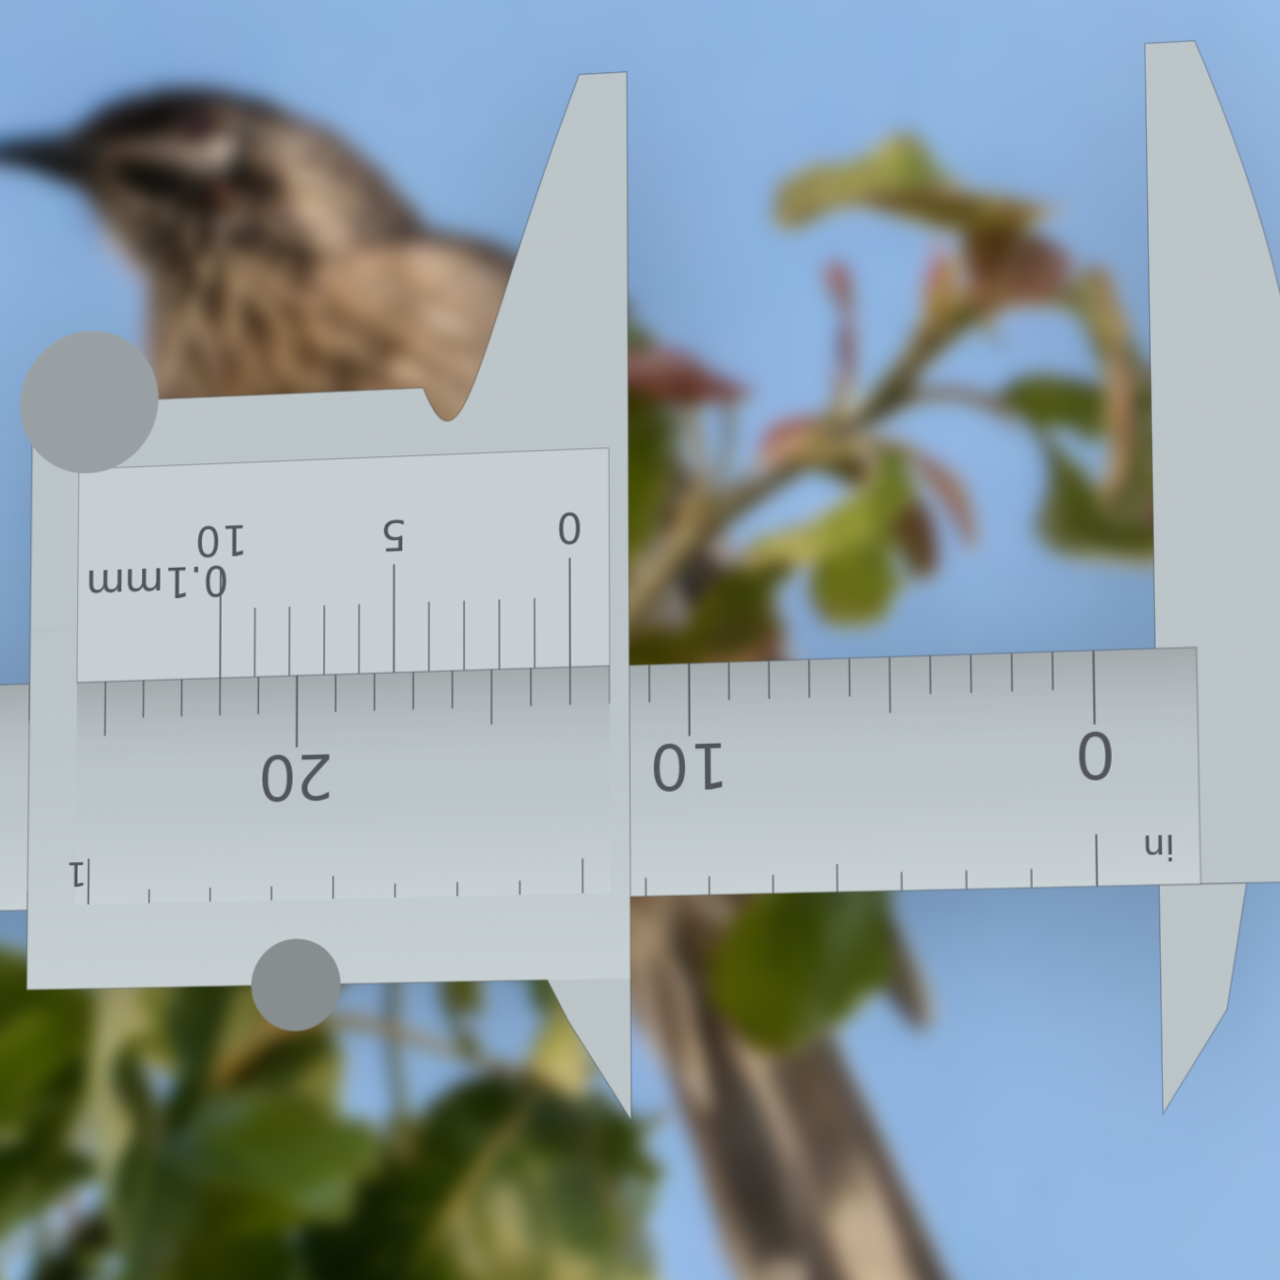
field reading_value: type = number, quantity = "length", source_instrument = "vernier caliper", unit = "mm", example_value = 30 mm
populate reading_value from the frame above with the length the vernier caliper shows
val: 13.0 mm
